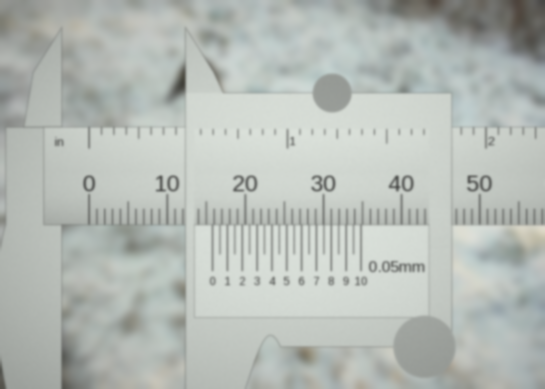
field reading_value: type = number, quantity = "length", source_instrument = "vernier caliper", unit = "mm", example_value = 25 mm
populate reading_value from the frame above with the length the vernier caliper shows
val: 15.8 mm
